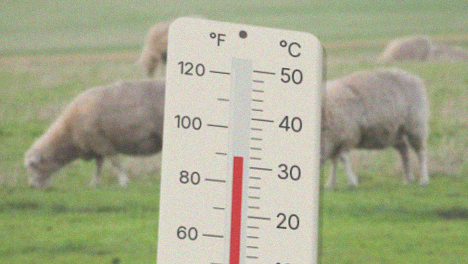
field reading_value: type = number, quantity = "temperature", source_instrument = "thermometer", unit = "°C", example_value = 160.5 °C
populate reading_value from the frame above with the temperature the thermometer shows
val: 32 °C
